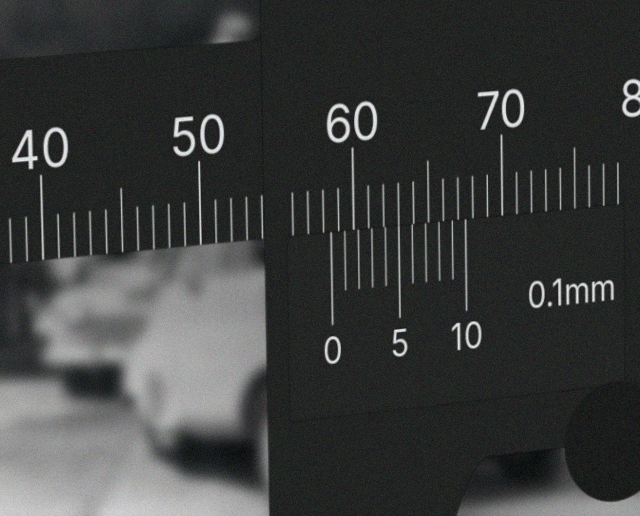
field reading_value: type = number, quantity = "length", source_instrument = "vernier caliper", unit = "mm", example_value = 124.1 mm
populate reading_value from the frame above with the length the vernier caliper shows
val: 58.5 mm
